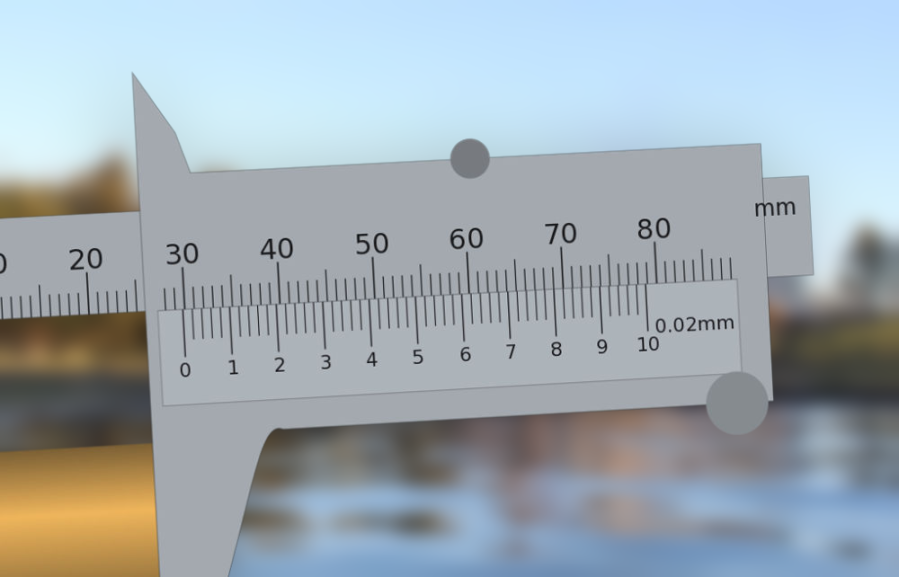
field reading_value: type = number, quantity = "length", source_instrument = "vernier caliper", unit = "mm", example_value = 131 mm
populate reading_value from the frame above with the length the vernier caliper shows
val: 29.8 mm
